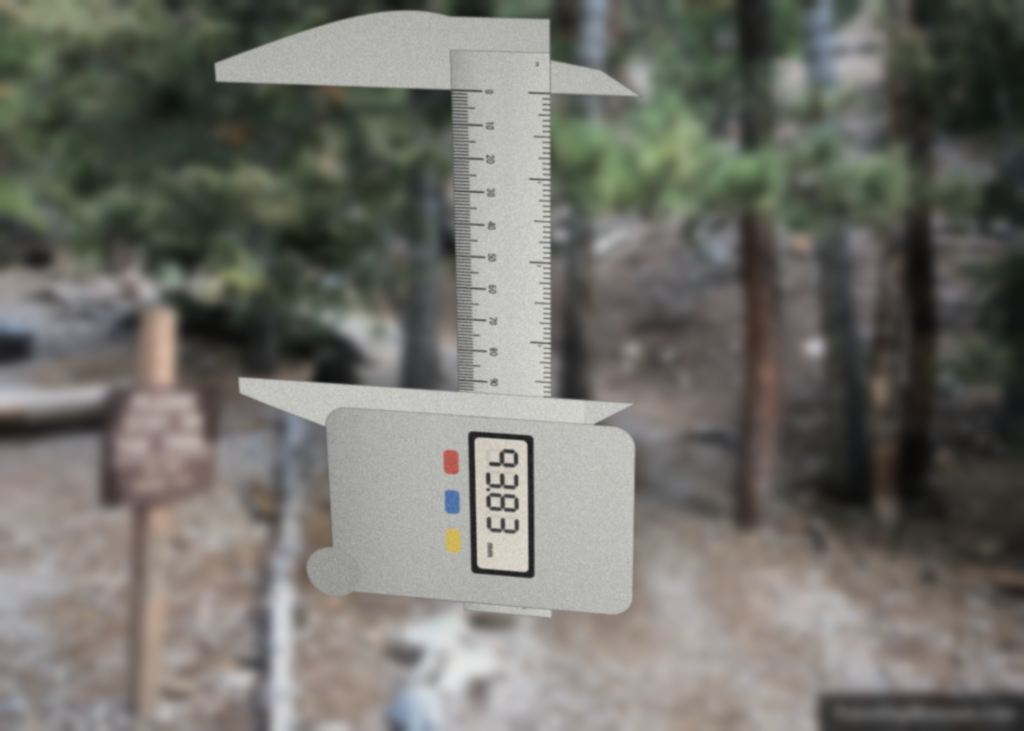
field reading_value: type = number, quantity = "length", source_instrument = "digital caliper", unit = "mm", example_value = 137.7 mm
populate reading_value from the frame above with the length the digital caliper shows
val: 93.83 mm
